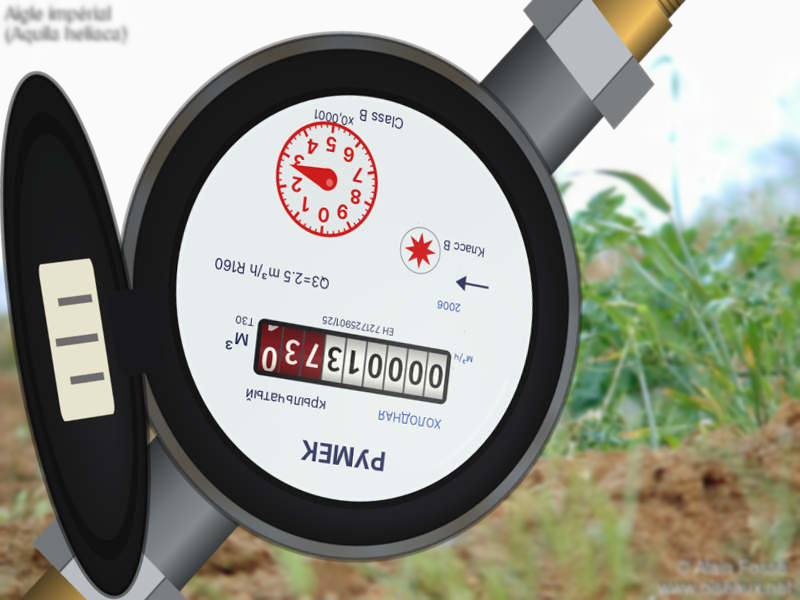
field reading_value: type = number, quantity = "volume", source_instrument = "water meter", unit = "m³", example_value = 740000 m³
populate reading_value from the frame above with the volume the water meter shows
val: 13.7302 m³
